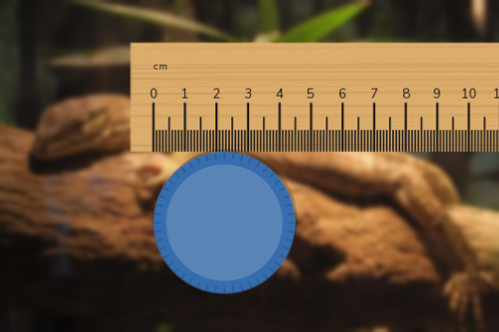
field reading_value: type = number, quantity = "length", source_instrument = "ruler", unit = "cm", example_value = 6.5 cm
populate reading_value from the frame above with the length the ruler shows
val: 4.5 cm
